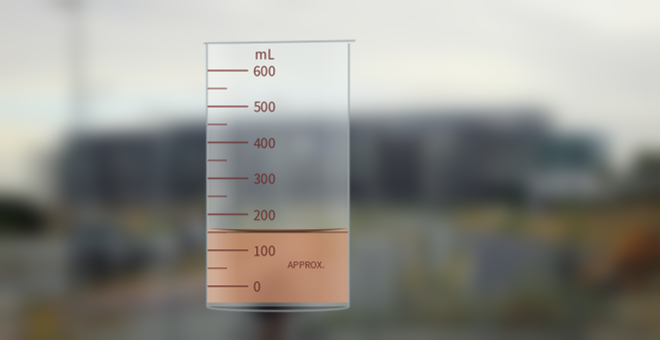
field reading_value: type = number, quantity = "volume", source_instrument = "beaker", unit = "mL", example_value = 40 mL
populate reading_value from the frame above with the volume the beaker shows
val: 150 mL
